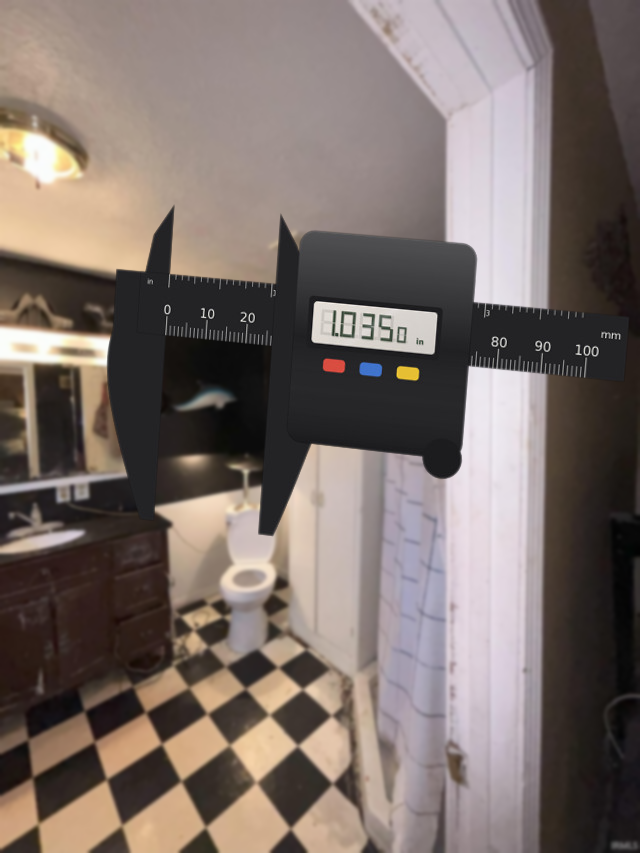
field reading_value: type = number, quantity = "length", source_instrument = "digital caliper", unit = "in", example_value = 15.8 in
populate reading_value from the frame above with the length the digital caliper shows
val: 1.0350 in
